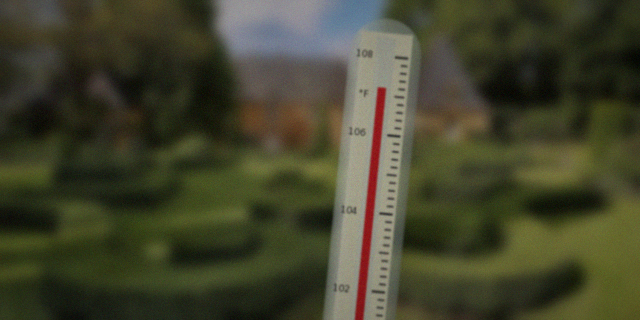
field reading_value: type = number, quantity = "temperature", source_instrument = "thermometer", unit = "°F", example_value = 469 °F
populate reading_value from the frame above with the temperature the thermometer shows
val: 107.2 °F
